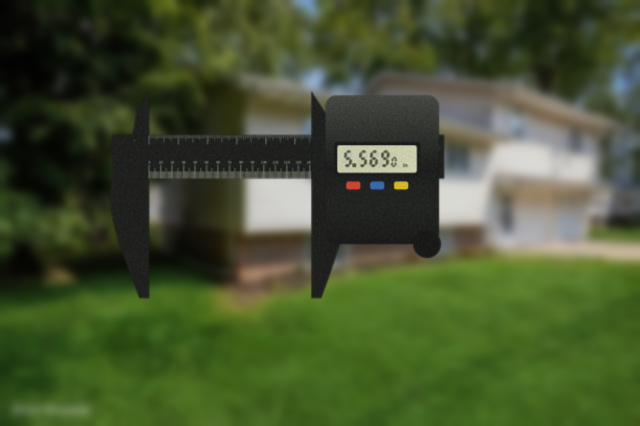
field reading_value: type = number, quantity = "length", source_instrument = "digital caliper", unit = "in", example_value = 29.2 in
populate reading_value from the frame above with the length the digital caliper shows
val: 5.5690 in
